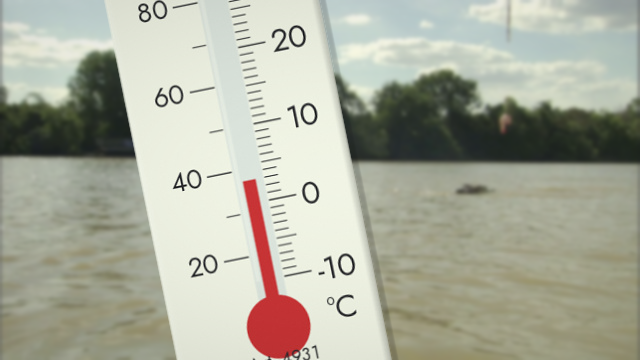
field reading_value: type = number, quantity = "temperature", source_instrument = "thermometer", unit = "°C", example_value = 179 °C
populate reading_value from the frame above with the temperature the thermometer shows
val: 3 °C
